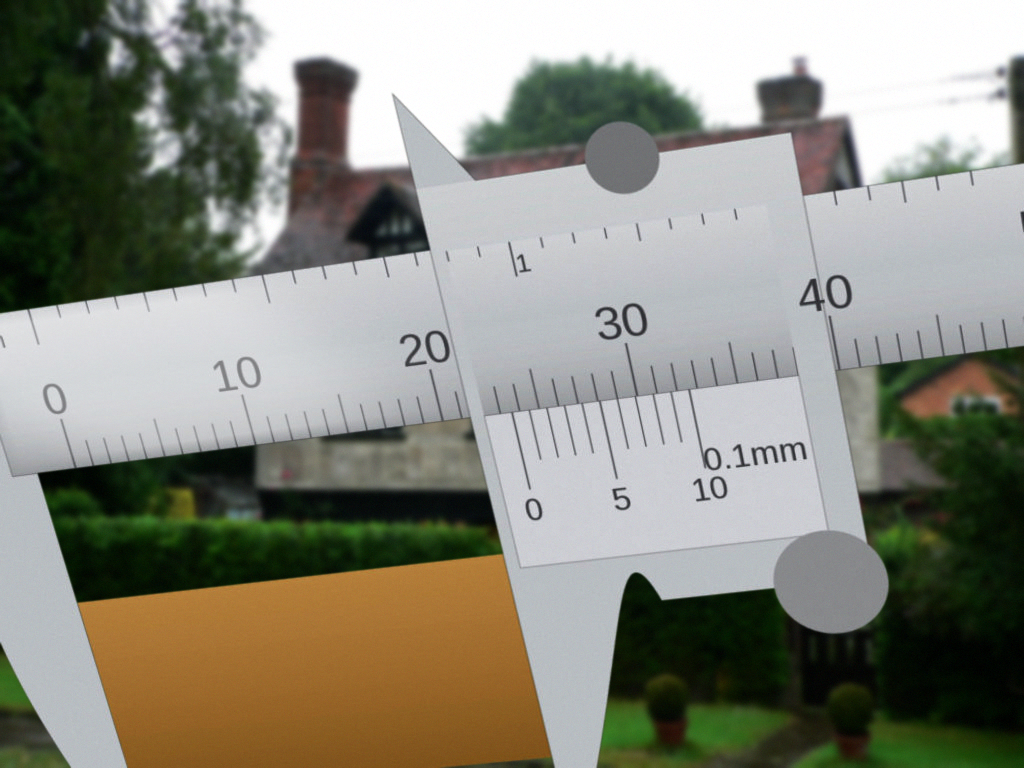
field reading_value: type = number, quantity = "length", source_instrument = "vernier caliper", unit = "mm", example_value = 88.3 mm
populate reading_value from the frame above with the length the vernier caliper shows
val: 23.6 mm
